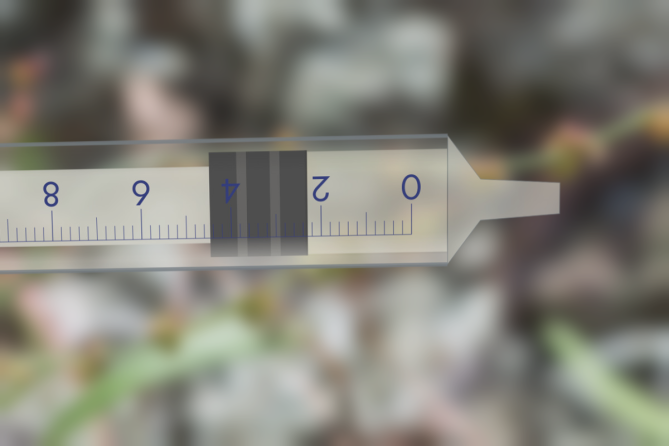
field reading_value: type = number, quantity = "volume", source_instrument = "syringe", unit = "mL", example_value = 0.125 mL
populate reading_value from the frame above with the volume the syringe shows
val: 2.3 mL
